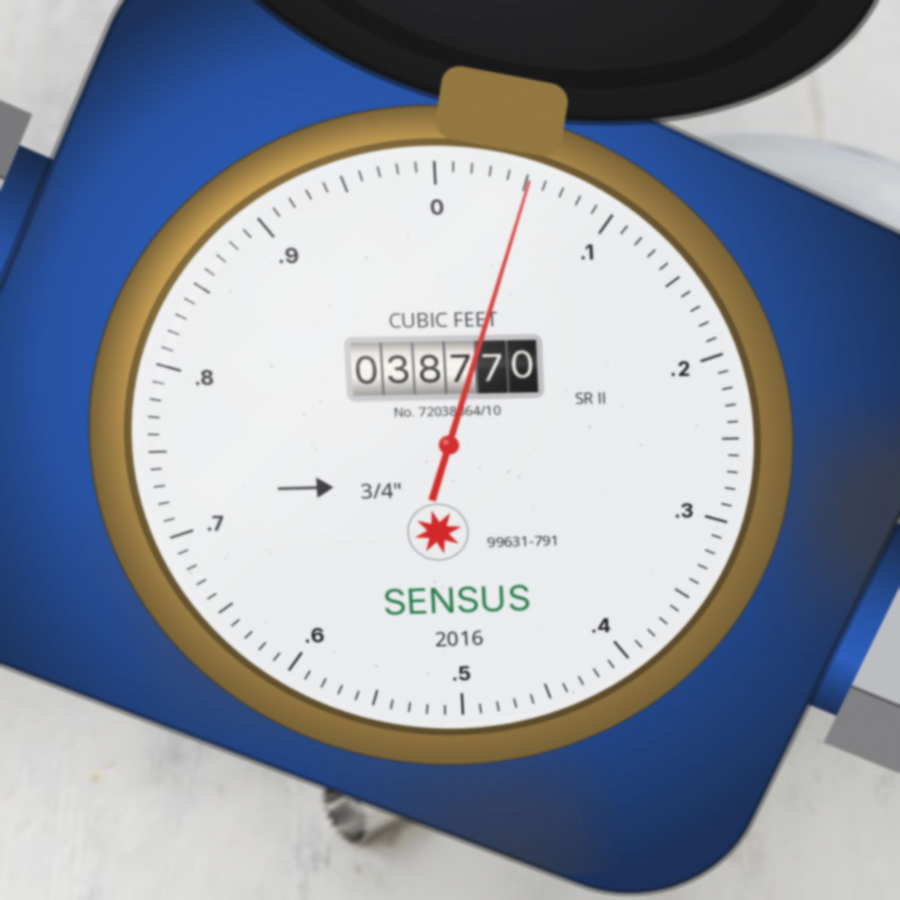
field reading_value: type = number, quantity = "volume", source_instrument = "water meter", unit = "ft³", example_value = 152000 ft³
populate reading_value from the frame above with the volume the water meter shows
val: 38770.05 ft³
